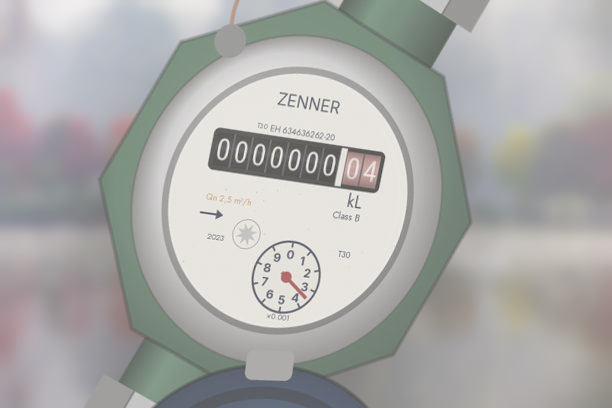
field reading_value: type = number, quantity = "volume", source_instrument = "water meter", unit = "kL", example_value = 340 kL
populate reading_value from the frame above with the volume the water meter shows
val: 0.043 kL
